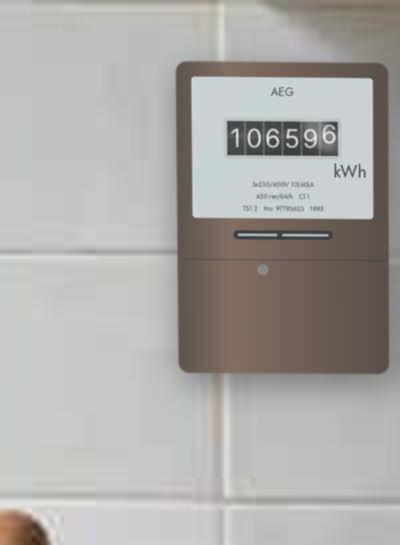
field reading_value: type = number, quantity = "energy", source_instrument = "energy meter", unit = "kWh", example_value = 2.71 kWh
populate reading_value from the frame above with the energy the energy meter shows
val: 106596 kWh
